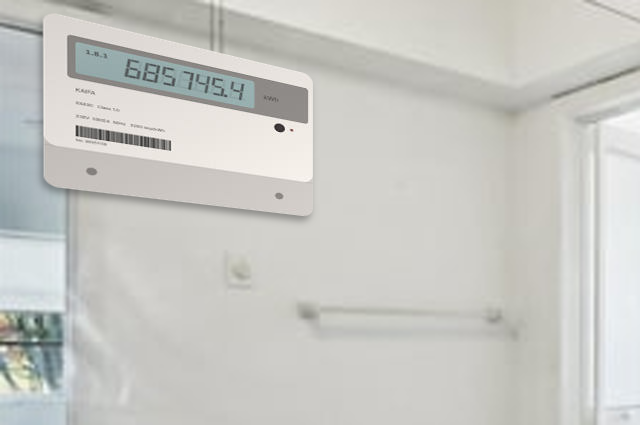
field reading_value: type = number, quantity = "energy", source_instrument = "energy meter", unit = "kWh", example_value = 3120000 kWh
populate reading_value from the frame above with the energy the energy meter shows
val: 685745.4 kWh
